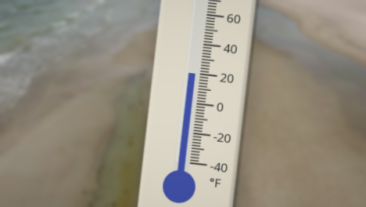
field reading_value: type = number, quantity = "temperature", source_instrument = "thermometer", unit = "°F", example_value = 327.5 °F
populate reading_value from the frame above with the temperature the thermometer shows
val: 20 °F
